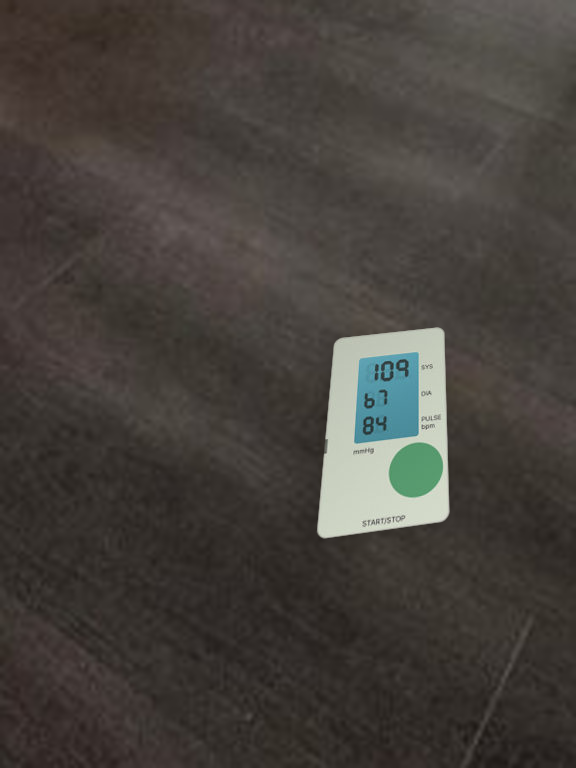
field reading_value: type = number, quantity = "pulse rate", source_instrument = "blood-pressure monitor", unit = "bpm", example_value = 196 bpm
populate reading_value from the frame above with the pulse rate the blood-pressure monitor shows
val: 84 bpm
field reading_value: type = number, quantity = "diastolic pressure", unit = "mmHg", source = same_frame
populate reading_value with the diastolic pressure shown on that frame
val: 67 mmHg
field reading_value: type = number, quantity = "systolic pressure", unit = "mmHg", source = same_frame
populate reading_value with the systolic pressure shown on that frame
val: 109 mmHg
